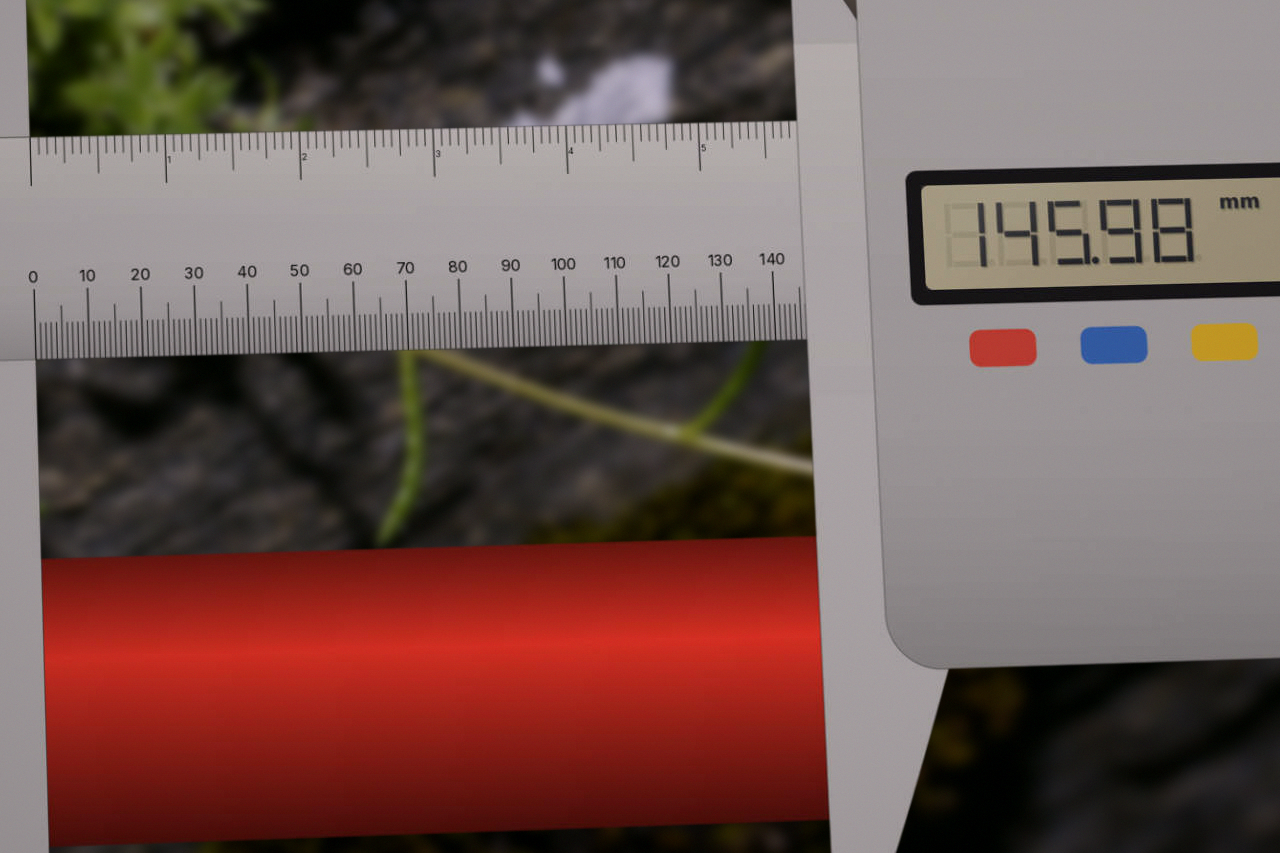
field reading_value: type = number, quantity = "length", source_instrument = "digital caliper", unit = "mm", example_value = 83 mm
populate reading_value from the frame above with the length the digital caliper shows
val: 145.98 mm
